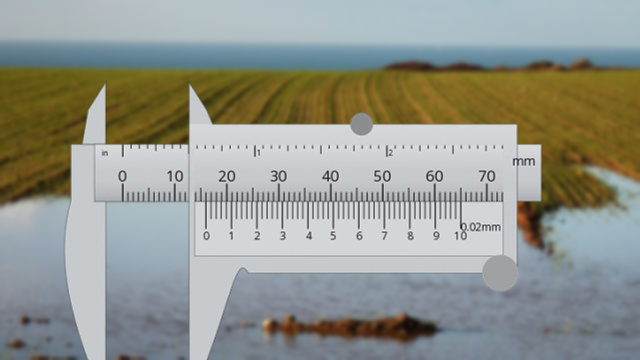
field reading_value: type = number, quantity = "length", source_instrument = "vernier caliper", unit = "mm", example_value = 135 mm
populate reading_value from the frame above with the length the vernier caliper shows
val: 16.0 mm
